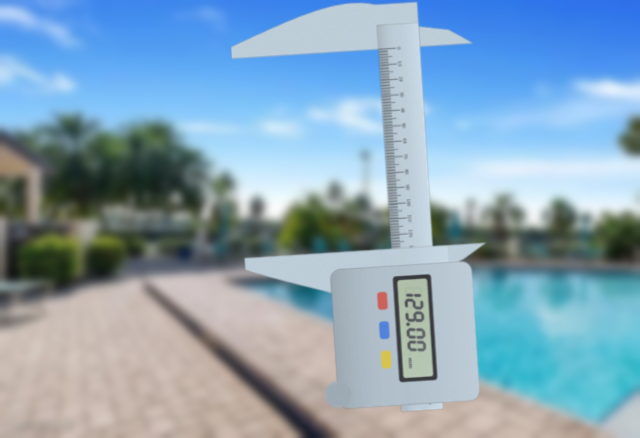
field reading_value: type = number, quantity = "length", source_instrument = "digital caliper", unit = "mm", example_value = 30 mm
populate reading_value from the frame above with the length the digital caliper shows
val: 129.00 mm
